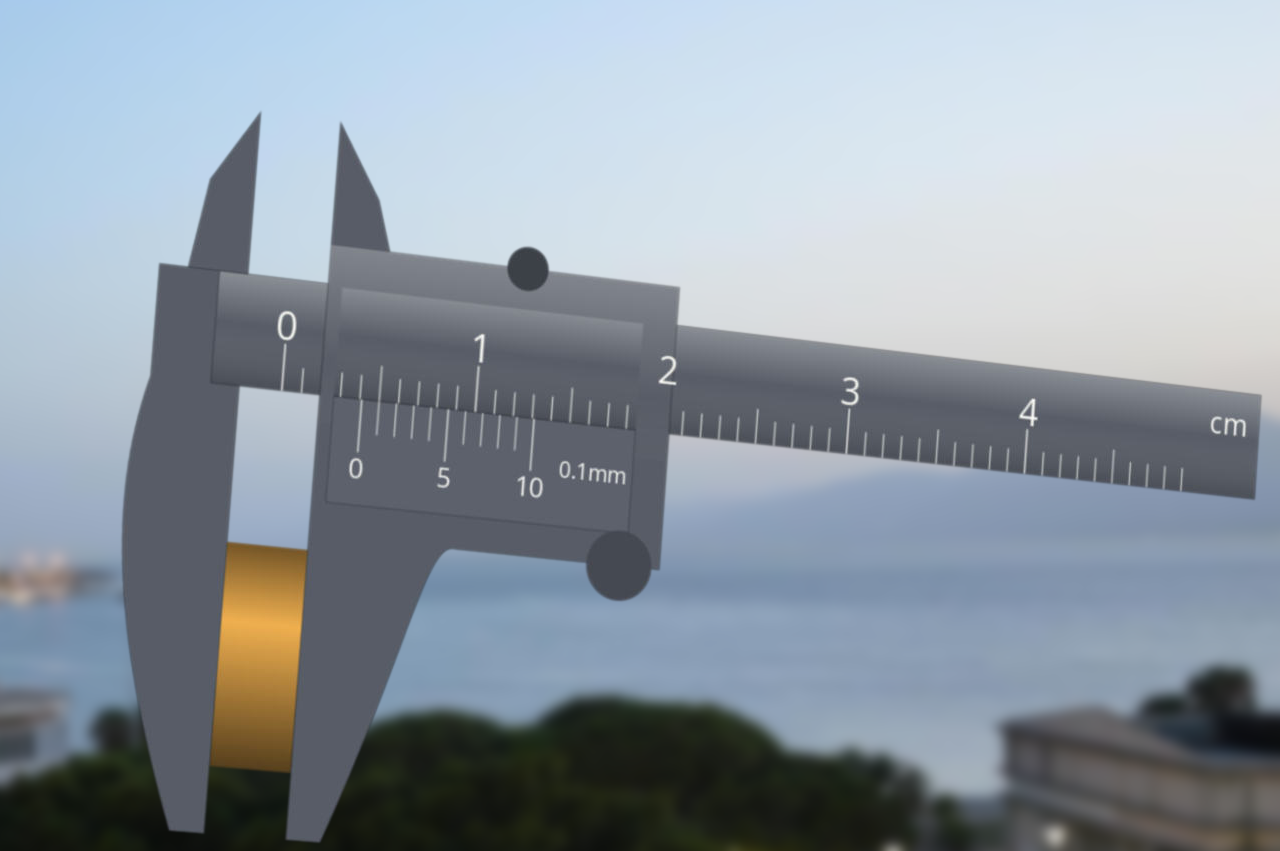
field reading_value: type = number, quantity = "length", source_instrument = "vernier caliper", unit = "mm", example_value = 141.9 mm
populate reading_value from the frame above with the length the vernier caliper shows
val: 4.1 mm
